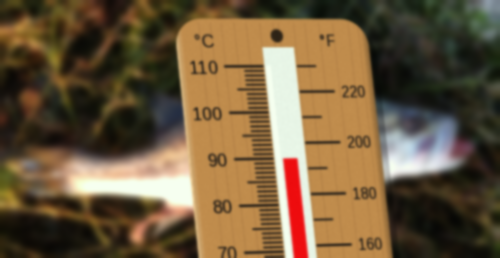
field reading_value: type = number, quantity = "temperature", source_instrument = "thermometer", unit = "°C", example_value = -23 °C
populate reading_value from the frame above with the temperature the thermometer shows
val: 90 °C
